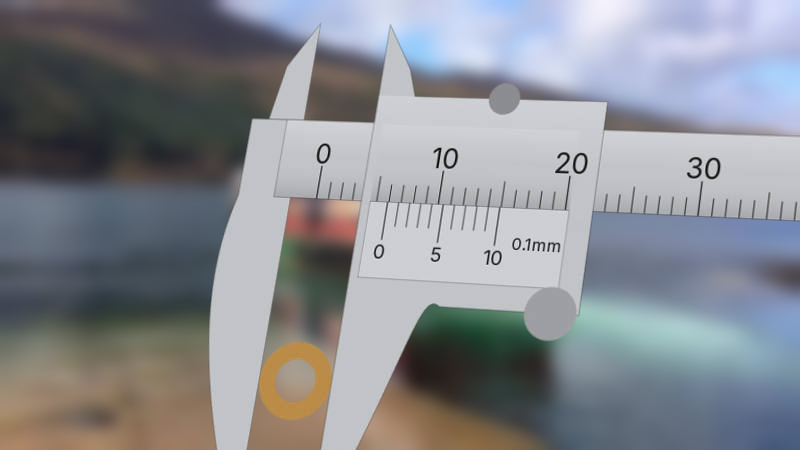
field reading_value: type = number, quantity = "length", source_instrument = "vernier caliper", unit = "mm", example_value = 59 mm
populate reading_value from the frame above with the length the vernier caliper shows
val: 5.9 mm
